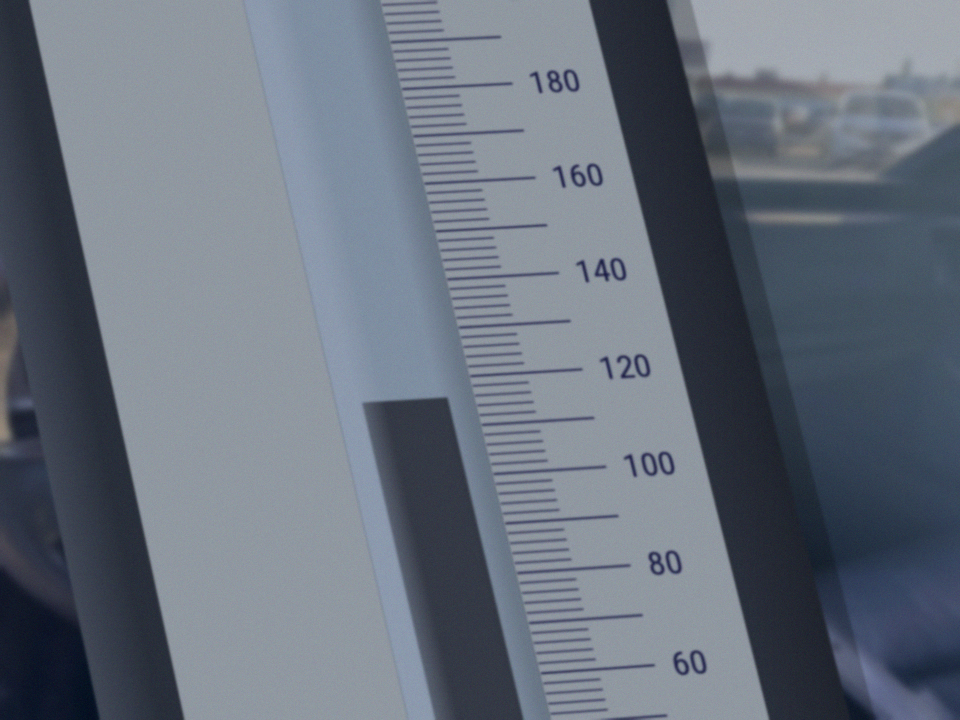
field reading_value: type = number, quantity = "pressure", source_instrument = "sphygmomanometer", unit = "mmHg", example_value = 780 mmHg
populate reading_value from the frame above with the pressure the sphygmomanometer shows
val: 116 mmHg
